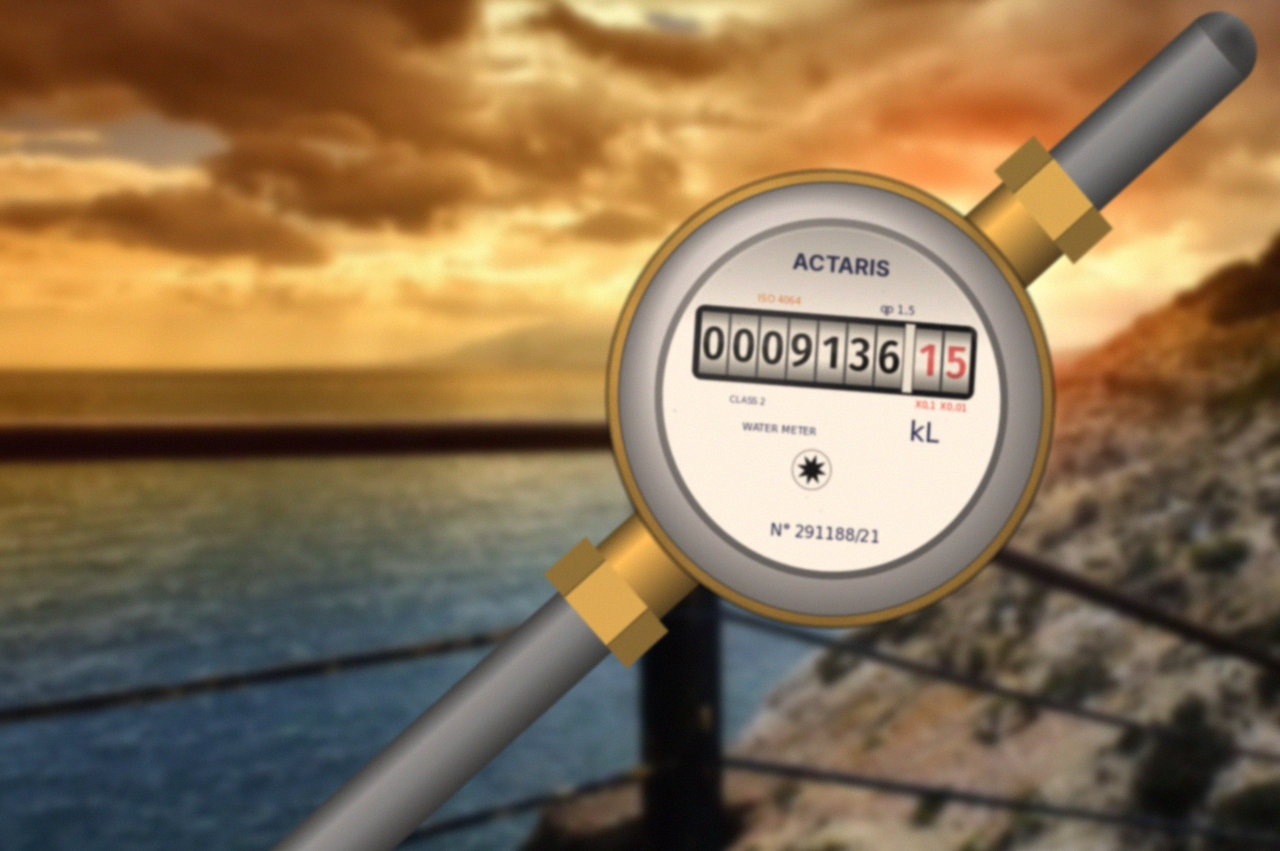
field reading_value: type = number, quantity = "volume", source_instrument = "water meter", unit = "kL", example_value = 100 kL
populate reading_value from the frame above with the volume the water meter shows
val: 9136.15 kL
